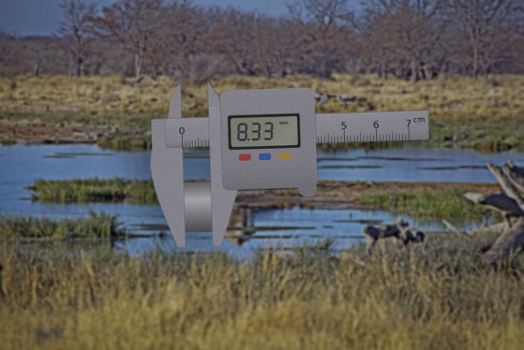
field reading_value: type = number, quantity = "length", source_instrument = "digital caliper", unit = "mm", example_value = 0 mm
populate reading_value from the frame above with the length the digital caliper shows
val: 8.33 mm
